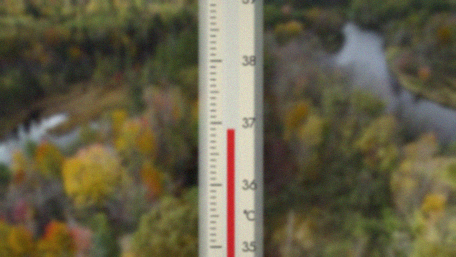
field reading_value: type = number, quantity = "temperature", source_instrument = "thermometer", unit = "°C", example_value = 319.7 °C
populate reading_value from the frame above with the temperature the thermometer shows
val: 36.9 °C
